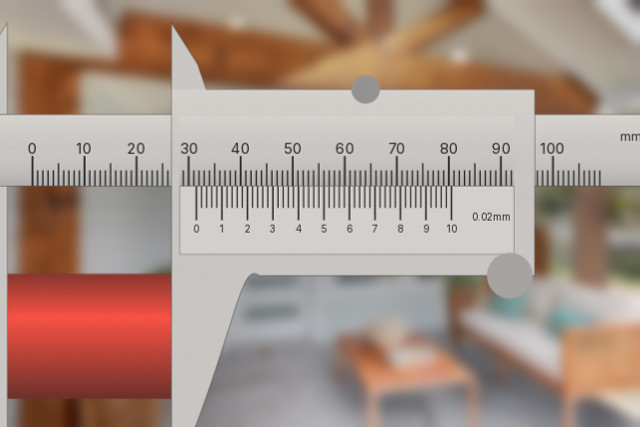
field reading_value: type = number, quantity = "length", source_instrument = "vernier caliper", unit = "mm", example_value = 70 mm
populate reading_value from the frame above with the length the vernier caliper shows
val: 31.5 mm
